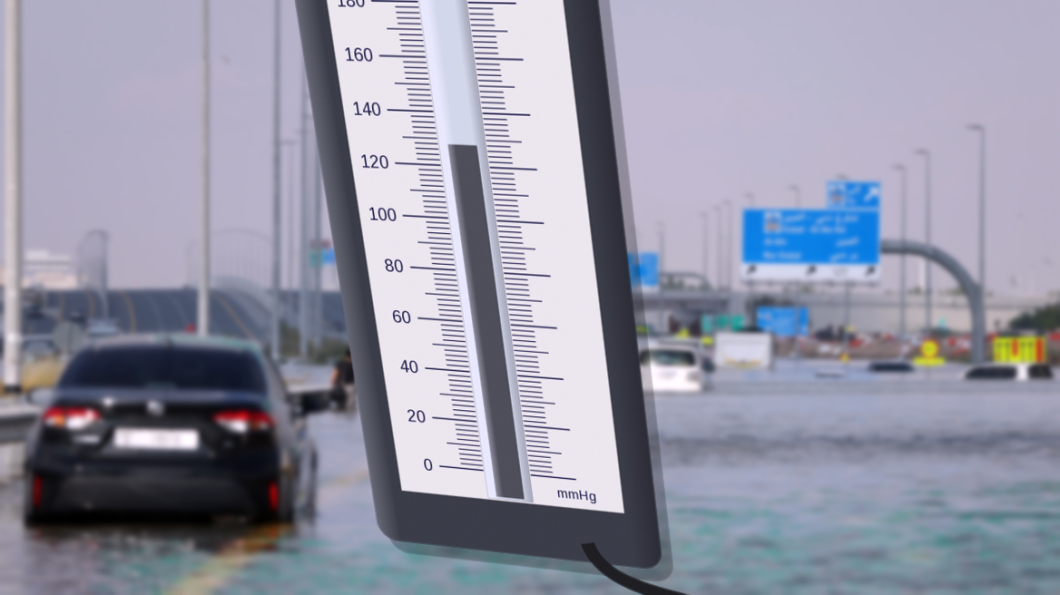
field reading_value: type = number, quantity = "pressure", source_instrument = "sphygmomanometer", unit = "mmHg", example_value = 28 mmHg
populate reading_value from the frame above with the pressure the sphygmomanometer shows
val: 128 mmHg
